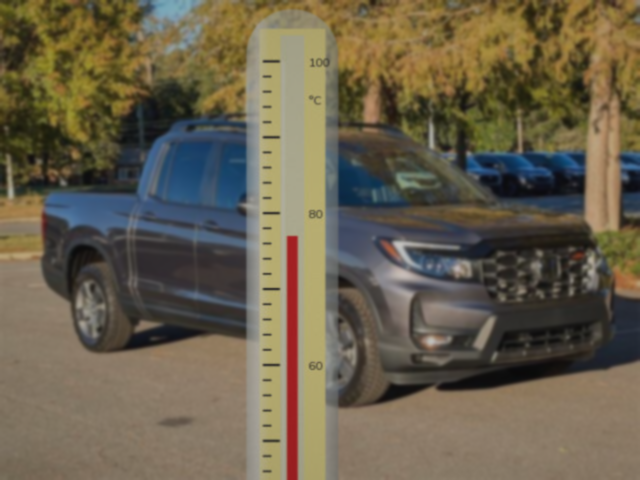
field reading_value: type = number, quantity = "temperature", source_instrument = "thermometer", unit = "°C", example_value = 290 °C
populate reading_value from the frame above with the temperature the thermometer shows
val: 77 °C
